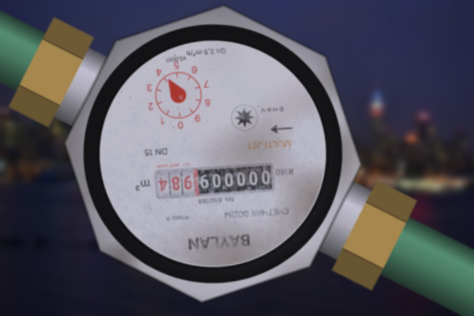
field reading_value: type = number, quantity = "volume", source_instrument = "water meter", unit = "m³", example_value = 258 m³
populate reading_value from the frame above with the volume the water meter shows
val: 9.9844 m³
